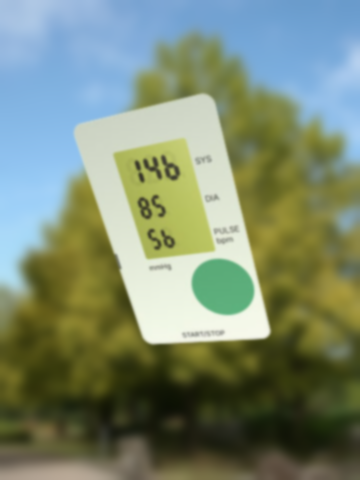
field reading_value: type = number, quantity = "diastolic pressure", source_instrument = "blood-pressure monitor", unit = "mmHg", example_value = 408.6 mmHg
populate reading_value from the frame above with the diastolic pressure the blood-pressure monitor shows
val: 85 mmHg
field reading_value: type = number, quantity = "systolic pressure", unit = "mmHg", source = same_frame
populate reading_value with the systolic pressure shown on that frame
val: 146 mmHg
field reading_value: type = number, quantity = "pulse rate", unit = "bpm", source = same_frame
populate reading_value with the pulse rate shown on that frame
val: 56 bpm
